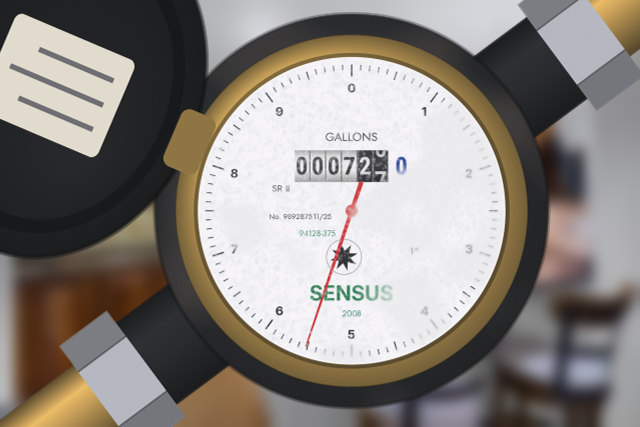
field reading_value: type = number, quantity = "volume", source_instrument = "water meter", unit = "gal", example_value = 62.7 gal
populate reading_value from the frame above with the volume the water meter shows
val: 7265.5 gal
